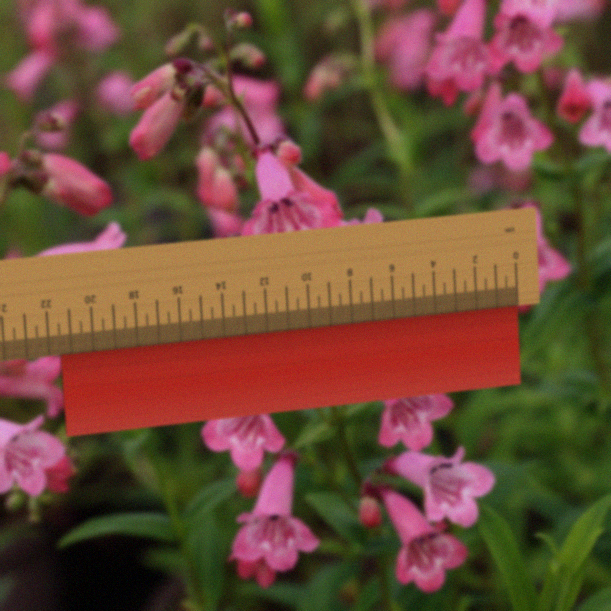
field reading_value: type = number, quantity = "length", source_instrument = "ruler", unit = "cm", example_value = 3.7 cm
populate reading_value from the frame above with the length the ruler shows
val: 21.5 cm
